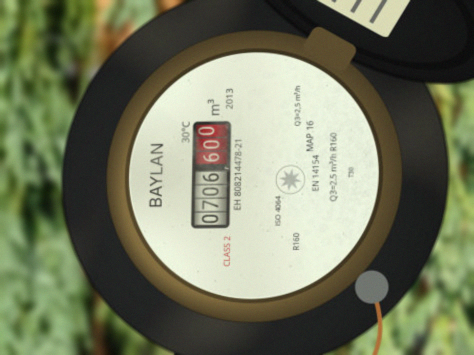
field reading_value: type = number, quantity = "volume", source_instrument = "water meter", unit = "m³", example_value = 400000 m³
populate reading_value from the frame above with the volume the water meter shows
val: 706.600 m³
